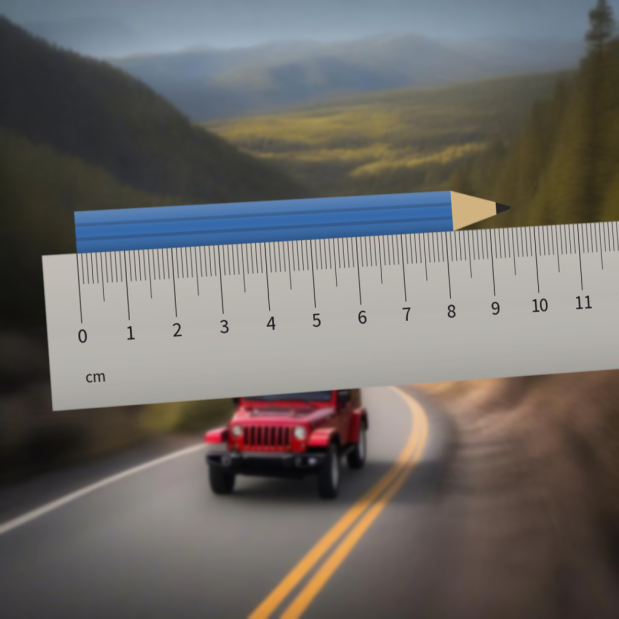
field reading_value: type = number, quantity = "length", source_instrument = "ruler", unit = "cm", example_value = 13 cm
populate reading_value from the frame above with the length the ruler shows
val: 9.5 cm
